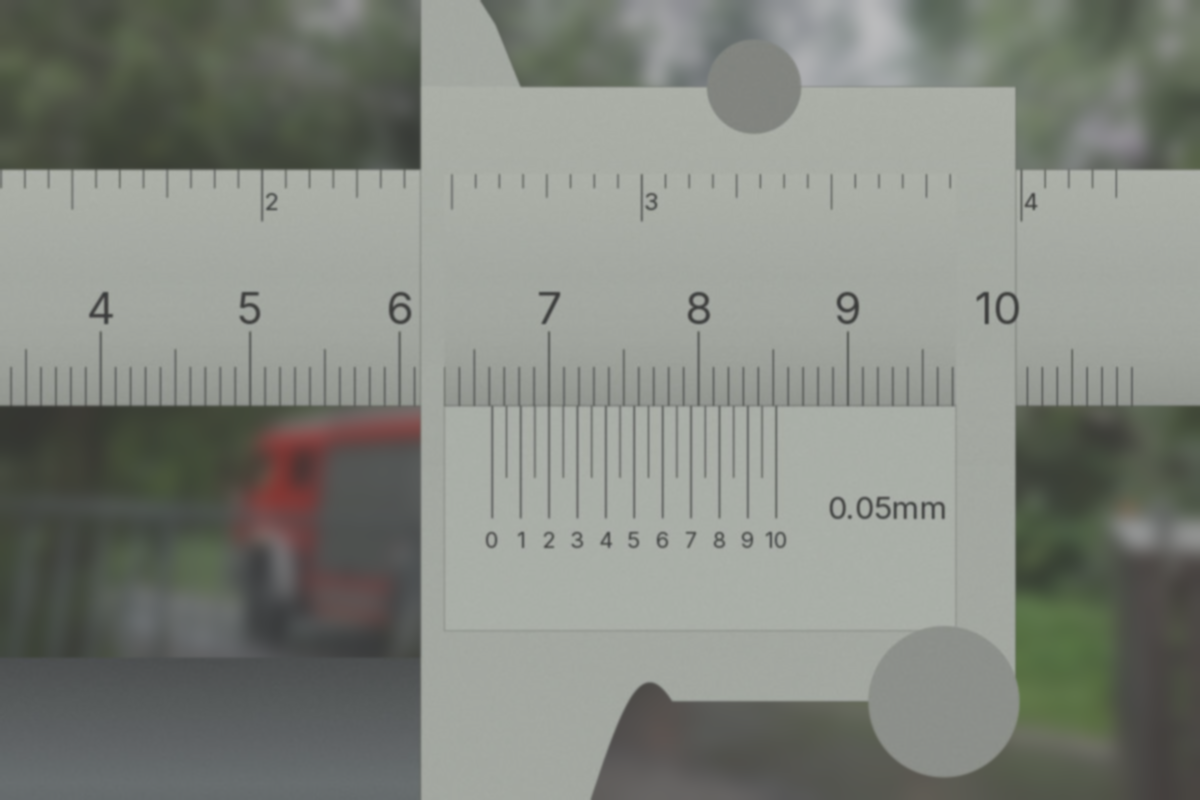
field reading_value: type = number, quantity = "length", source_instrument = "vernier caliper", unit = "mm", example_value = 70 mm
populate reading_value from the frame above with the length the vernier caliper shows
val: 66.2 mm
